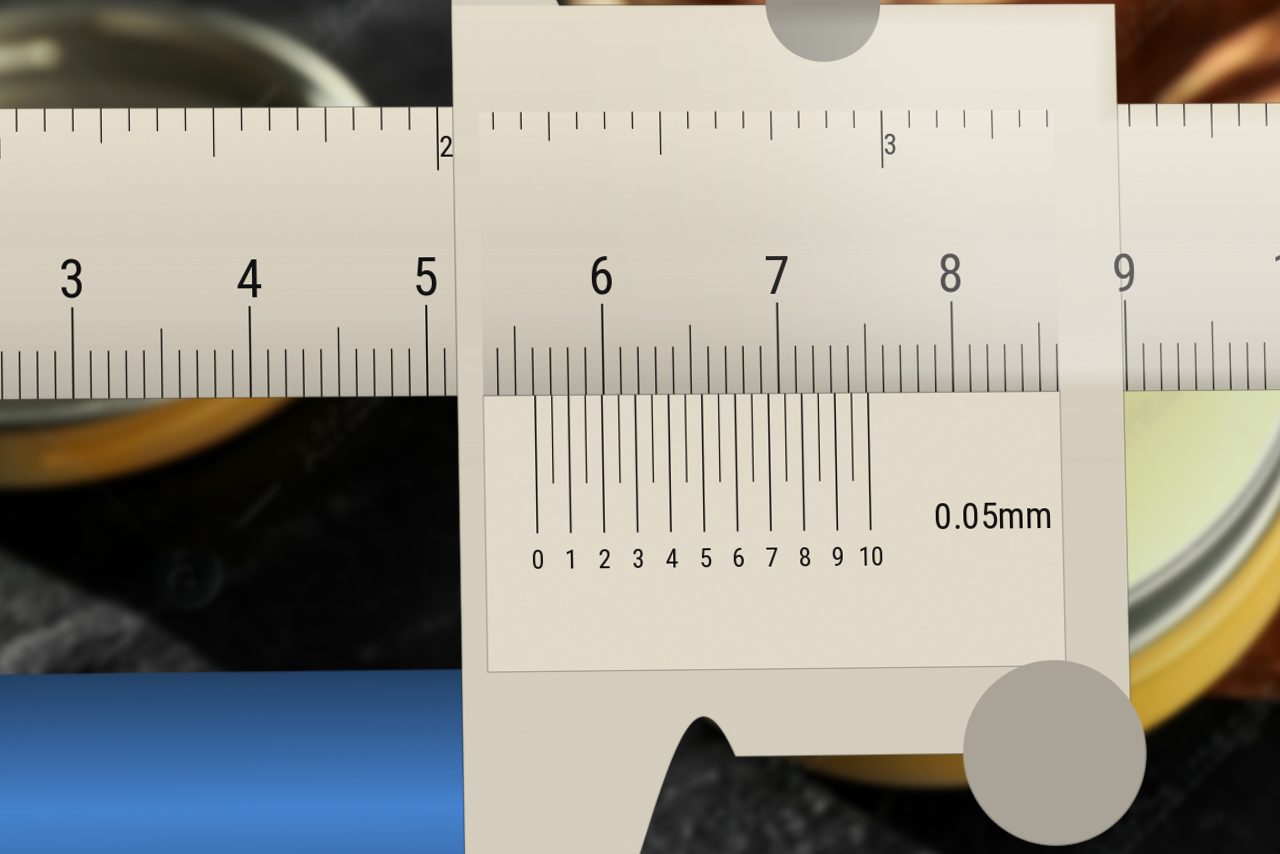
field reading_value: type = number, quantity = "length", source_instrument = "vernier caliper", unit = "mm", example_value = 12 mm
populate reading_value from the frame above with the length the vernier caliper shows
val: 56.1 mm
